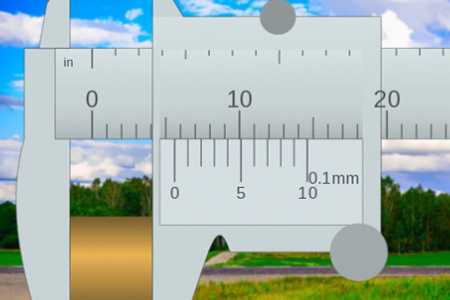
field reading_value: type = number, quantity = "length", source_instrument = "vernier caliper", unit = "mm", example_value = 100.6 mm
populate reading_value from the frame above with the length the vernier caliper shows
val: 5.6 mm
